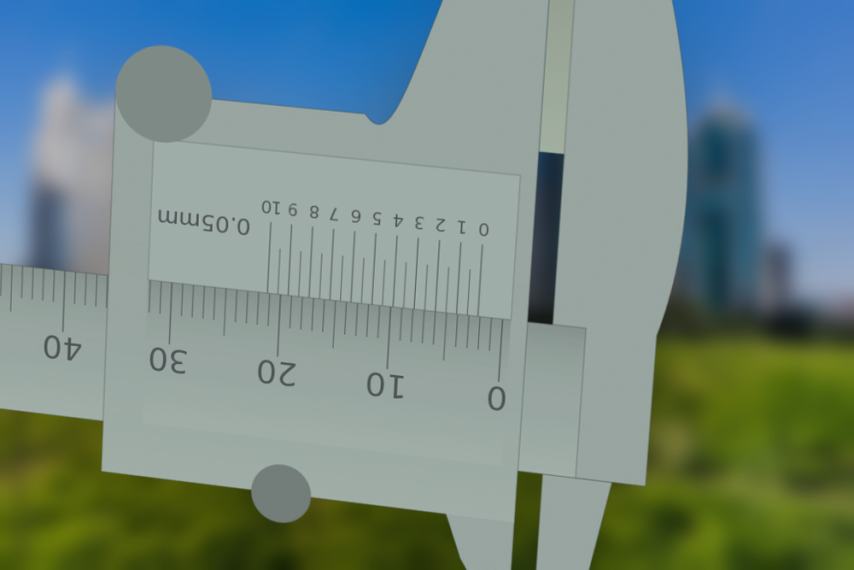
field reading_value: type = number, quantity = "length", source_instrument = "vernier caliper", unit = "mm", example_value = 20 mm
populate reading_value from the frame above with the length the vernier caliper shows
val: 2.2 mm
